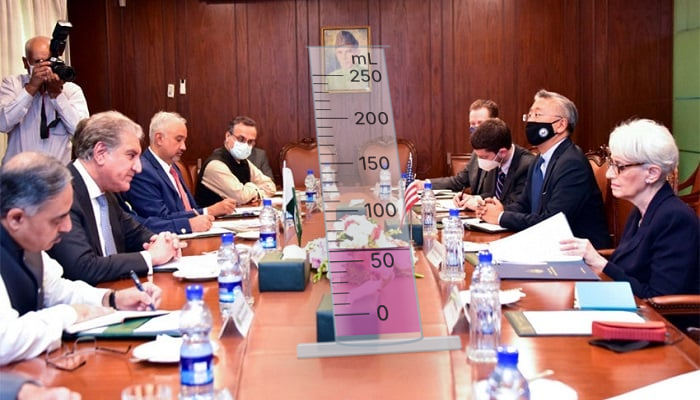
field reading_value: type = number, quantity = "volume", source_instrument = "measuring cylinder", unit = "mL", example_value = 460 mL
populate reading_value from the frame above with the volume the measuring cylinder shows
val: 60 mL
